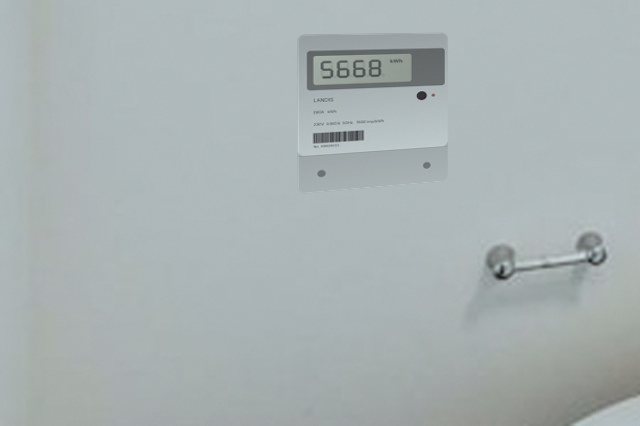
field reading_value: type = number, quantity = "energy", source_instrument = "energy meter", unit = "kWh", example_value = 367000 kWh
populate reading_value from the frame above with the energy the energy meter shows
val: 5668 kWh
